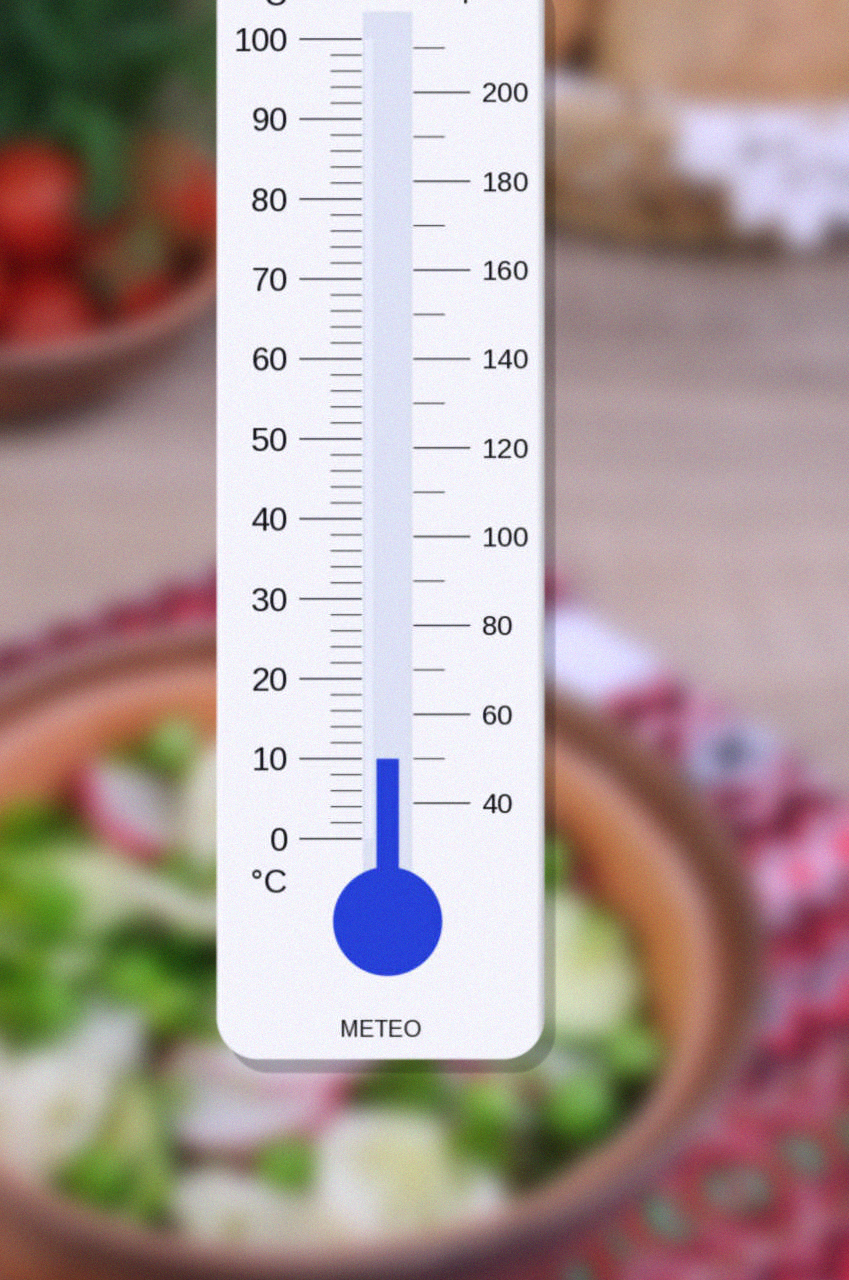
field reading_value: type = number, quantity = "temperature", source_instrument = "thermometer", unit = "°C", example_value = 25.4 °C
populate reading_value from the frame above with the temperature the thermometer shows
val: 10 °C
